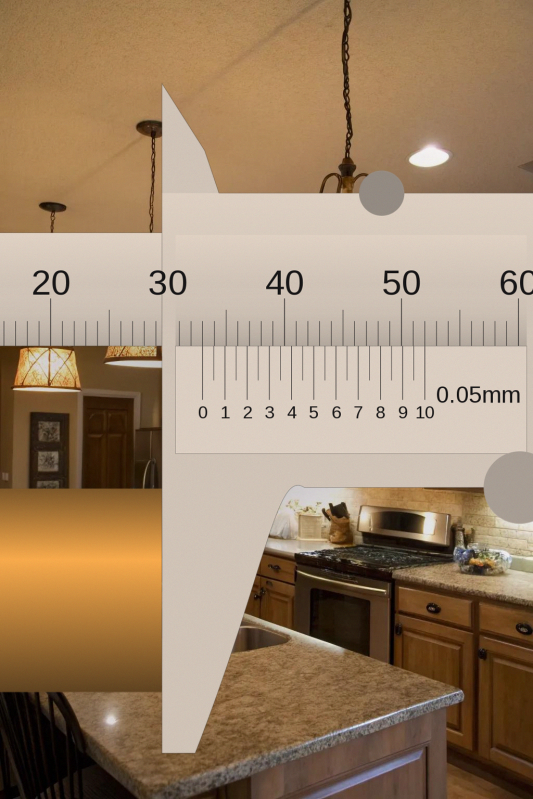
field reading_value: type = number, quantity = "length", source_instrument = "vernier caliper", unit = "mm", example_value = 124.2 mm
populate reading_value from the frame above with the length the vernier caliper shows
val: 33.0 mm
